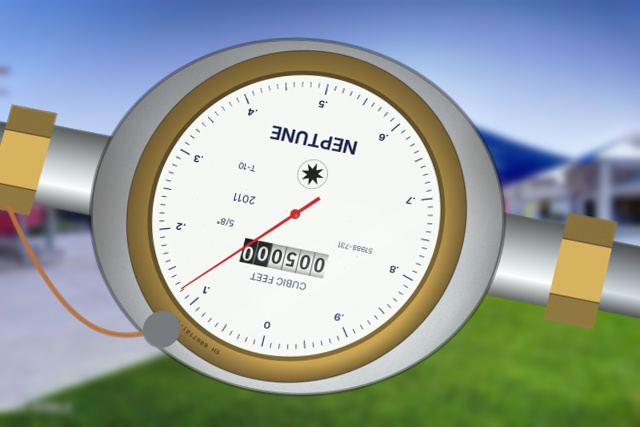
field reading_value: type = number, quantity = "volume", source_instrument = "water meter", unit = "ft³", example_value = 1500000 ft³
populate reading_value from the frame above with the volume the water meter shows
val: 5000.12 ft³
